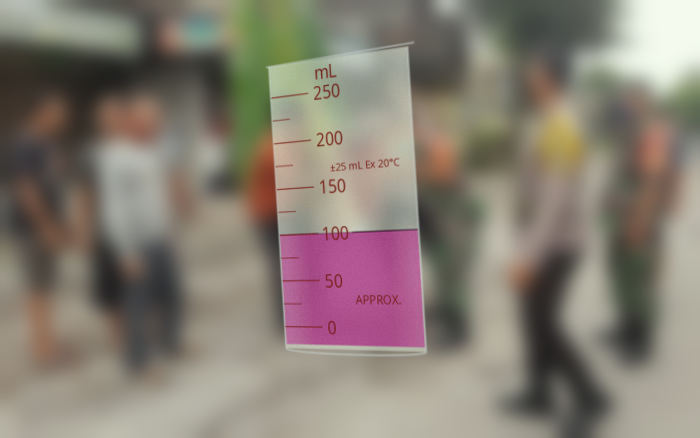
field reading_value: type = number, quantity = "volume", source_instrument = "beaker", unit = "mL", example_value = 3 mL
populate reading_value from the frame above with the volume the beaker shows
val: 100 mL
